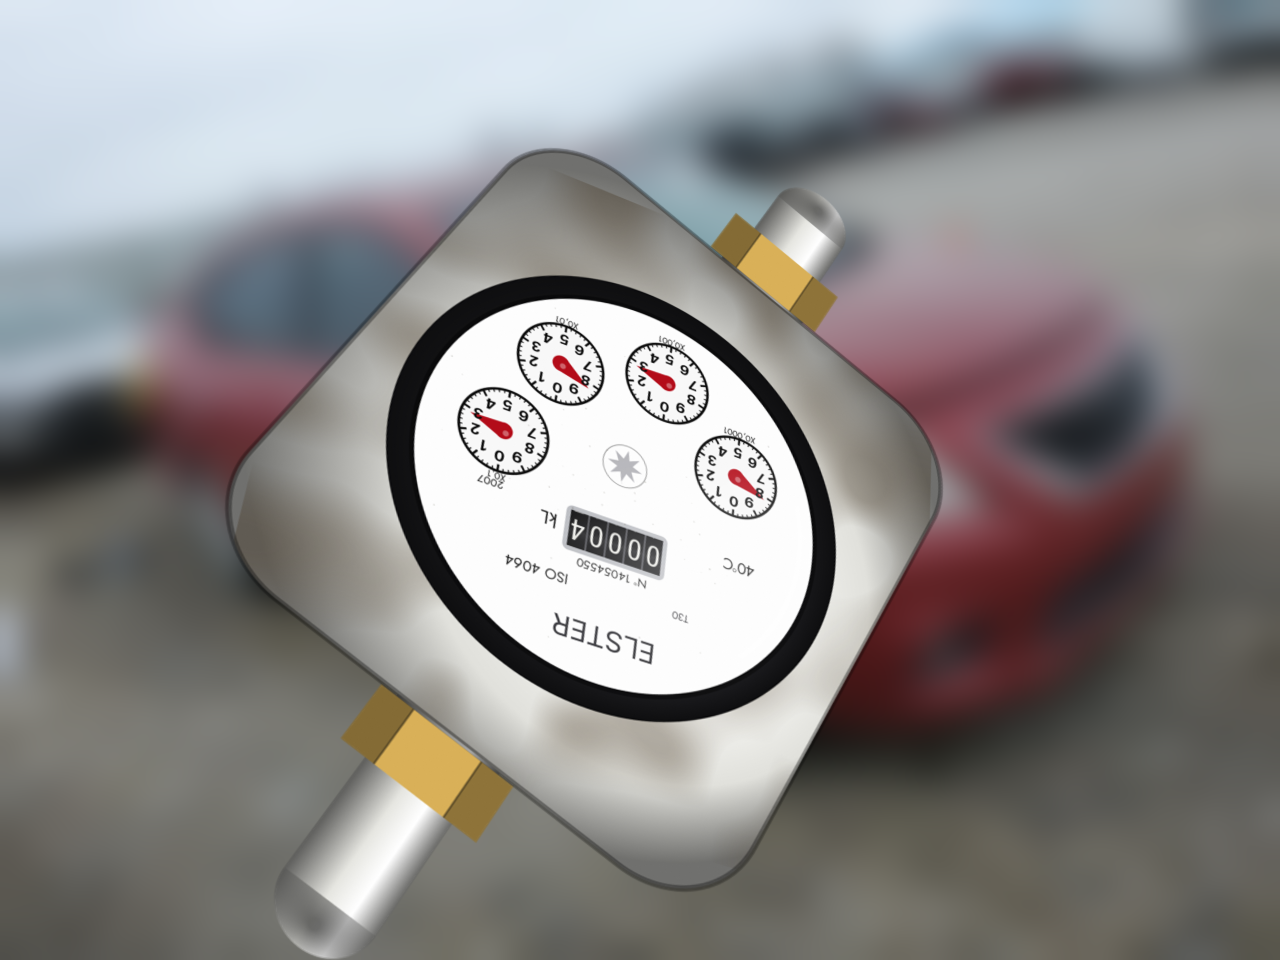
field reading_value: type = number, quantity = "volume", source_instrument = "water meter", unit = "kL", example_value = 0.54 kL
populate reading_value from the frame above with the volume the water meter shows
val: 4.2828 kL
